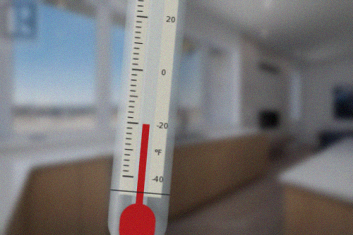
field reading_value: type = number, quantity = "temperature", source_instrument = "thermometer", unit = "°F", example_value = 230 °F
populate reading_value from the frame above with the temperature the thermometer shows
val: -20 °F
